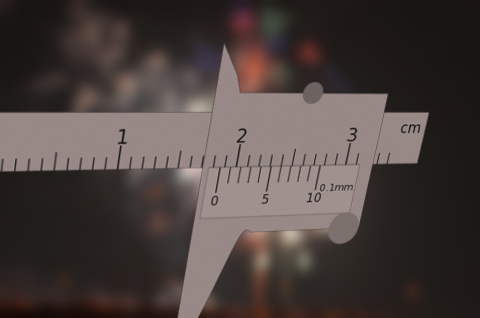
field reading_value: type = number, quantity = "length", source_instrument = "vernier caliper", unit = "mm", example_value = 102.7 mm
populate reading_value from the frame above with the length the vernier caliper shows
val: 18.6 mm
